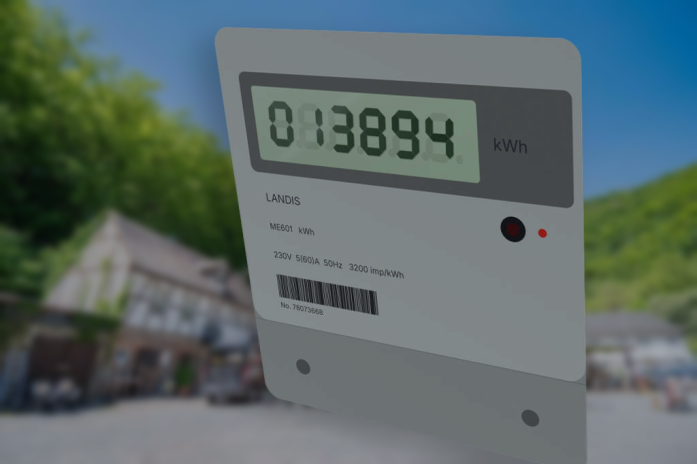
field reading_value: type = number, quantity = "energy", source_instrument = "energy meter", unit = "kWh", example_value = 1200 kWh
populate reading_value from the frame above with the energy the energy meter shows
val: 13894 kWh
